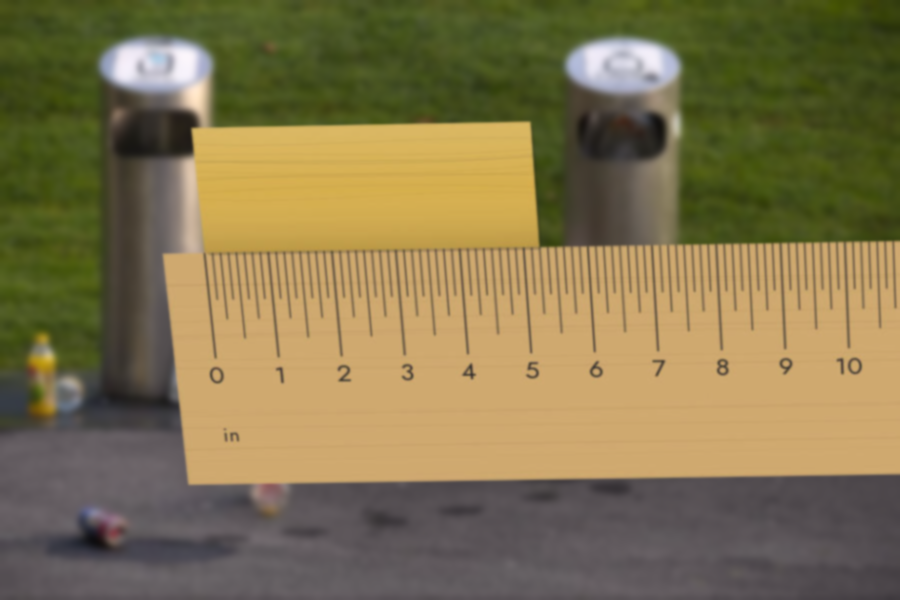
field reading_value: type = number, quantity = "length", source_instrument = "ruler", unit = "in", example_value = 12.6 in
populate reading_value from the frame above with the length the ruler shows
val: 5.25 in
